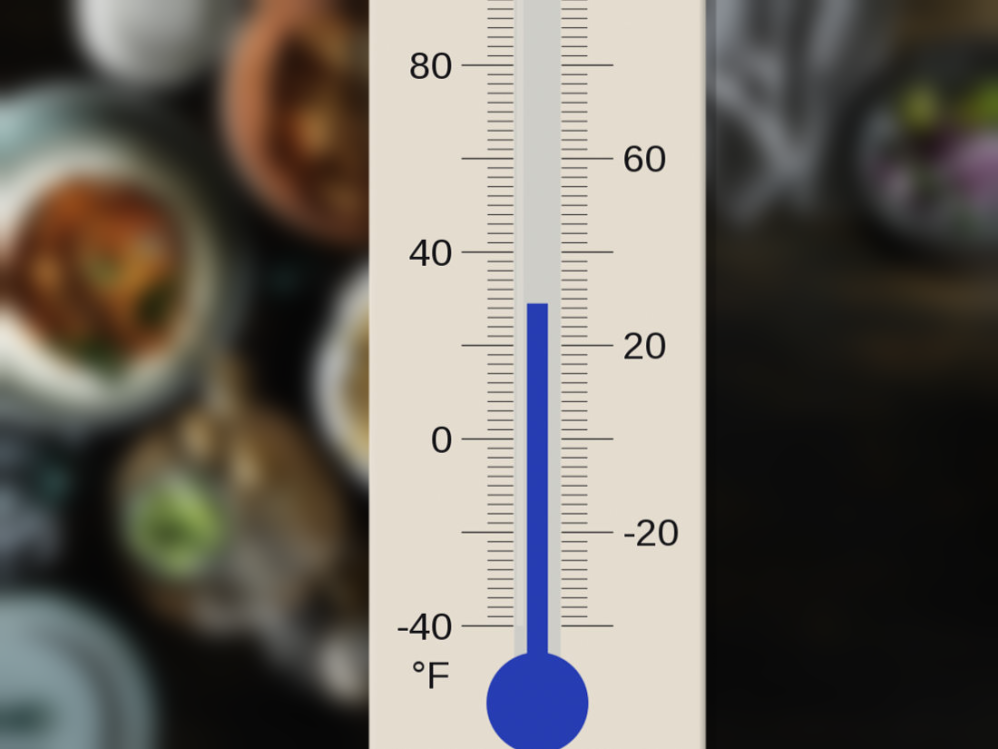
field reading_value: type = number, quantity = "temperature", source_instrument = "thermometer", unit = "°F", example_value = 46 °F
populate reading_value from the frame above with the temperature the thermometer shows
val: 29 °F
